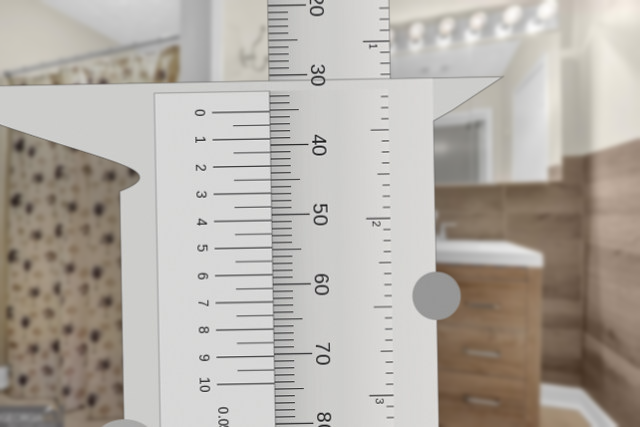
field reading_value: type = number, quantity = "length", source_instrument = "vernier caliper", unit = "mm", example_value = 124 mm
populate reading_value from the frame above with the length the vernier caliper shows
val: 35.2 mm
